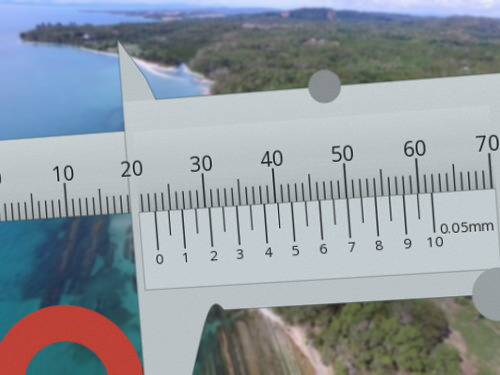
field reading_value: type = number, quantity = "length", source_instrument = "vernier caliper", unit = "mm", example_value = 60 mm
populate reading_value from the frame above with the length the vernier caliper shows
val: 22.8 mm
